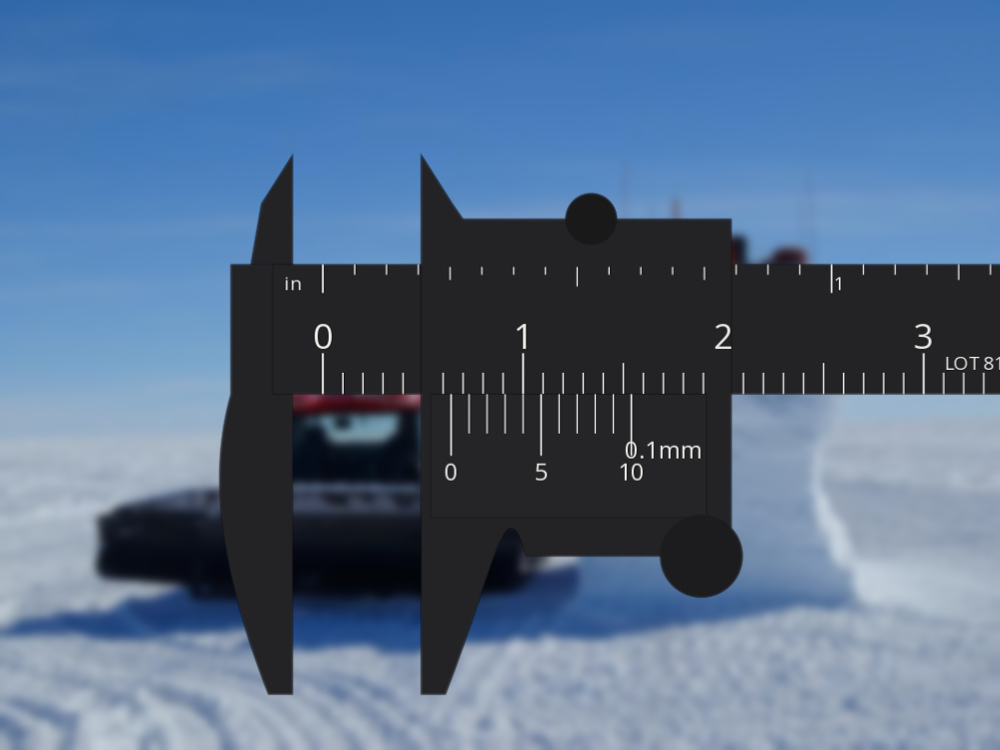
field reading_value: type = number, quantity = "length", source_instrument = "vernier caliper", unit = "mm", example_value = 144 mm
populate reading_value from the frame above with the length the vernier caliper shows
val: 6.4 mm
